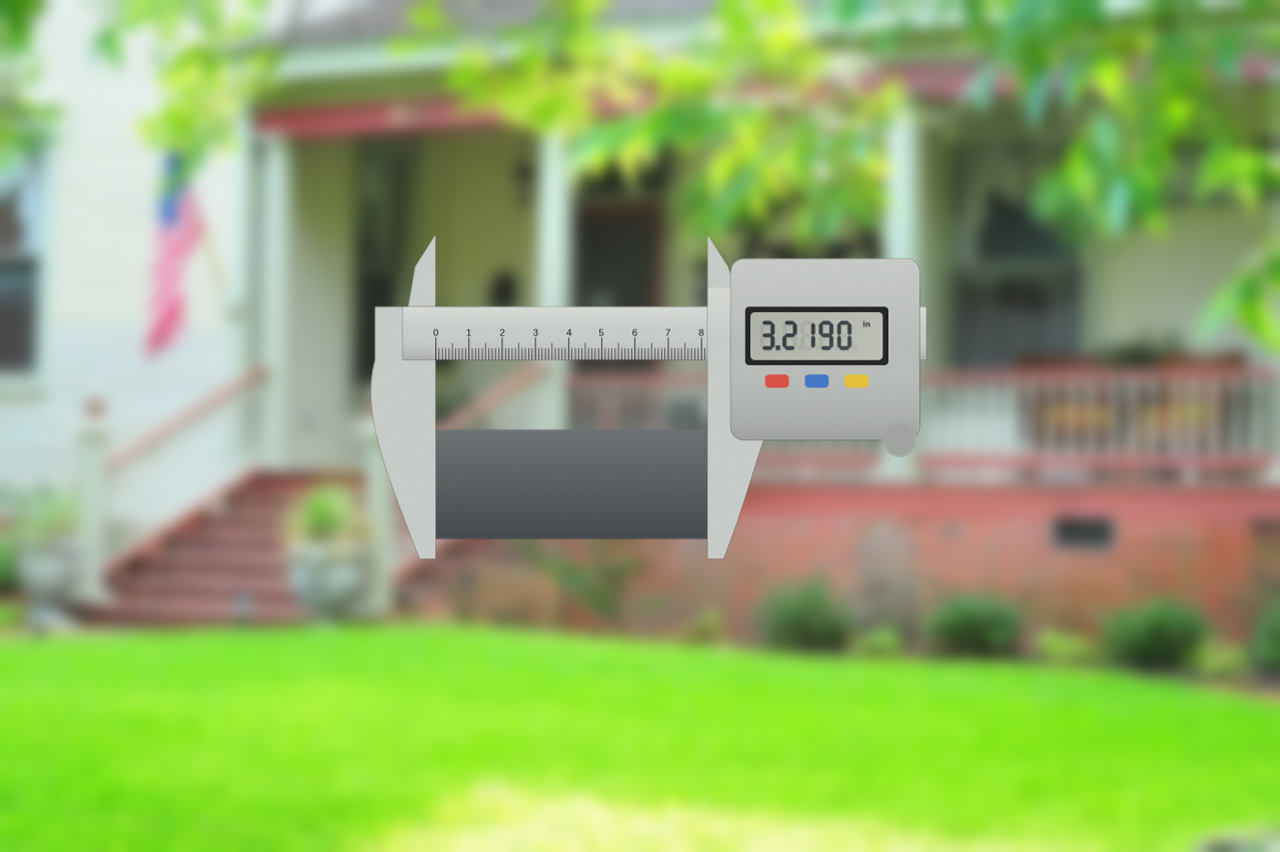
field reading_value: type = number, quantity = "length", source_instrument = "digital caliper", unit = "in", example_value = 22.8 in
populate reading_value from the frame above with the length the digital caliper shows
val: 3.2190 in
